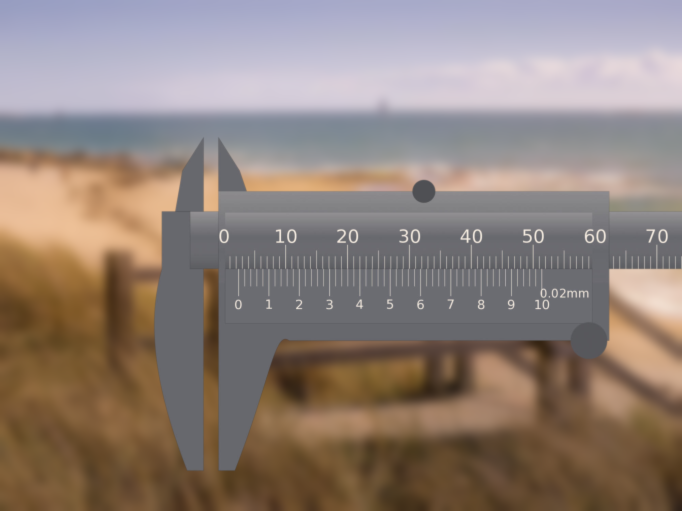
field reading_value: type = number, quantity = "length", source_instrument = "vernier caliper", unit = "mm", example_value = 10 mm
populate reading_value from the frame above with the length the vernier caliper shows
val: 2.4 mm
